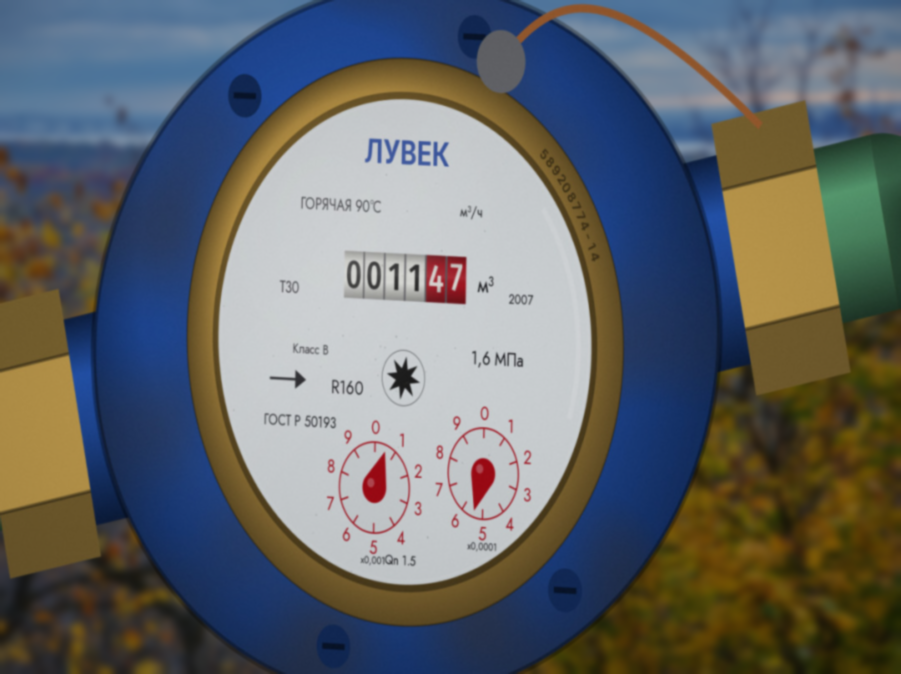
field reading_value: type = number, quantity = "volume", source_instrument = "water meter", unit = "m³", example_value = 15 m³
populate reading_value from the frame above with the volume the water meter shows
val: 11.4705 m³
